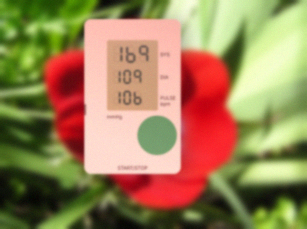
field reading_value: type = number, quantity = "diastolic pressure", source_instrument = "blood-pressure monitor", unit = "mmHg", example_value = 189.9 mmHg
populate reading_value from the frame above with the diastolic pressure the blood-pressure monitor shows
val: 109 mmHg
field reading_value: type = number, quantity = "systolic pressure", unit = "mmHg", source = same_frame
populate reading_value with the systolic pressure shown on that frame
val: 169 mmHg
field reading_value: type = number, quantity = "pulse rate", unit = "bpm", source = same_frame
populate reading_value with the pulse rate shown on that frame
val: 106 bpm
